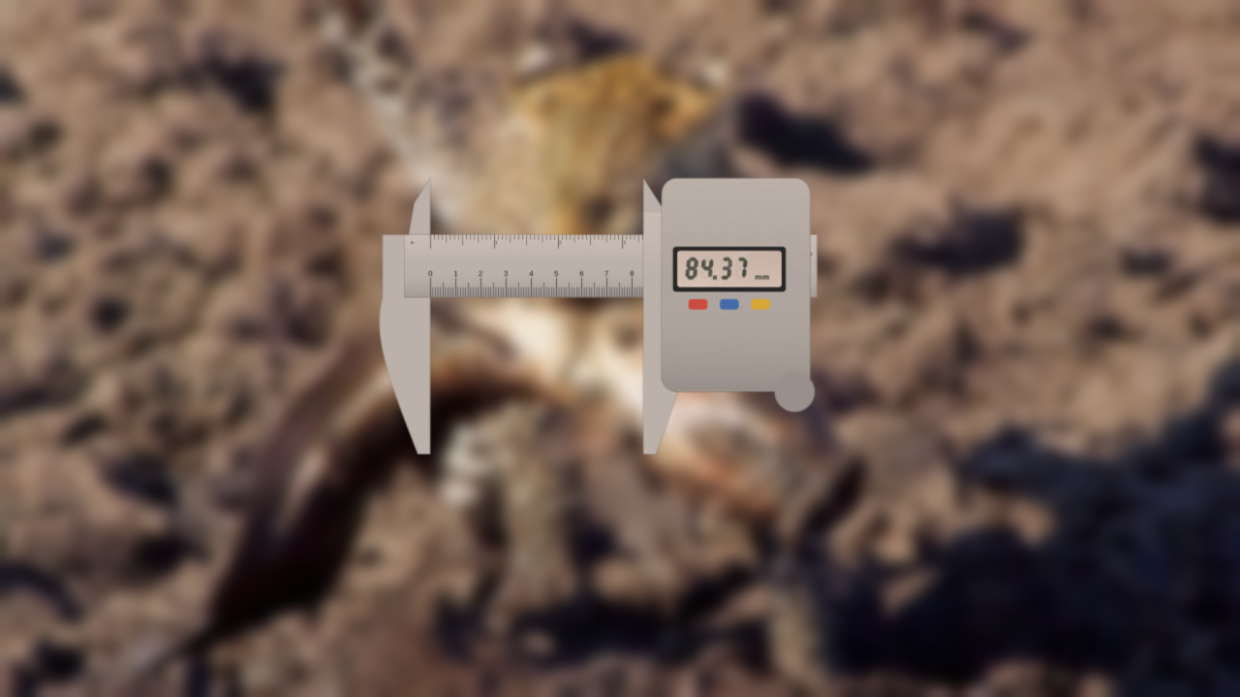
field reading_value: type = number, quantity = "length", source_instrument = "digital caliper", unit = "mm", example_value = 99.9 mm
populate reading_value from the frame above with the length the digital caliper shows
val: 84.37 mm
